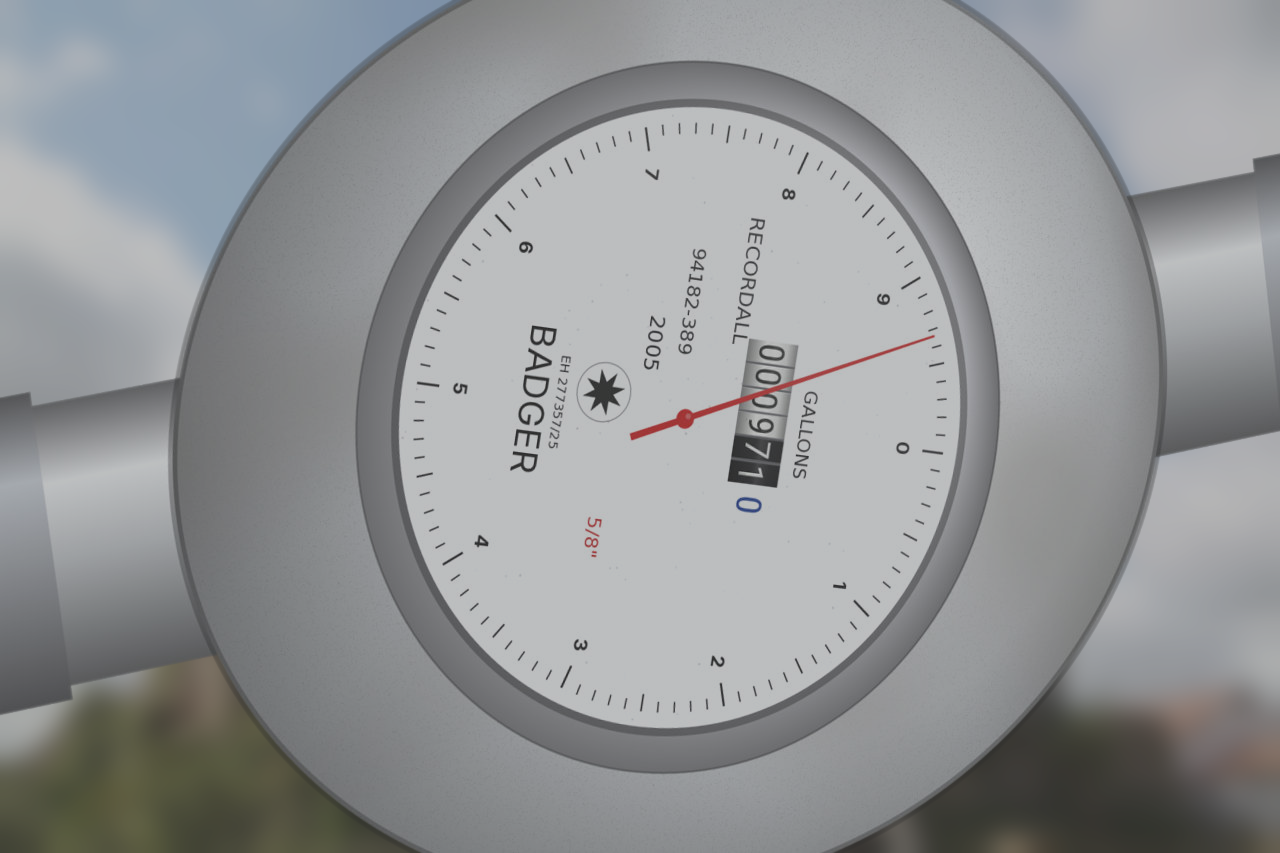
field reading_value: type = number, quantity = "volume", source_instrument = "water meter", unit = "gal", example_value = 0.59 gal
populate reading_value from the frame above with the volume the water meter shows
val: 9709.3 gal
